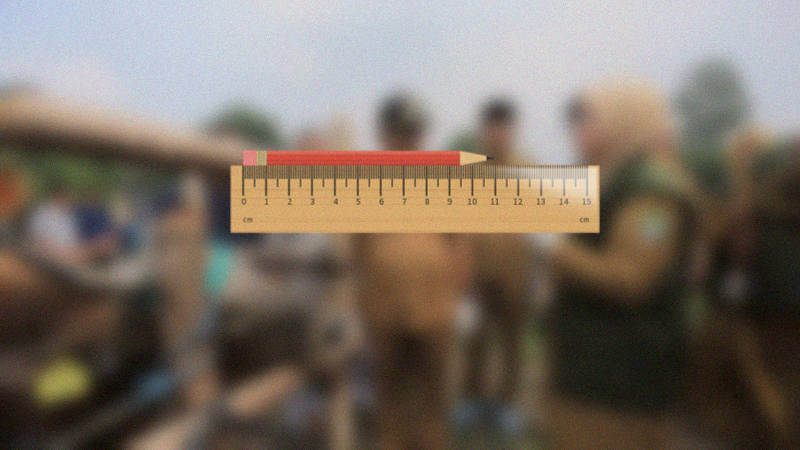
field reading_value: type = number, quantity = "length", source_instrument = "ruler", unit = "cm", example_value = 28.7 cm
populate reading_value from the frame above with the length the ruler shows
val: 11 cm
